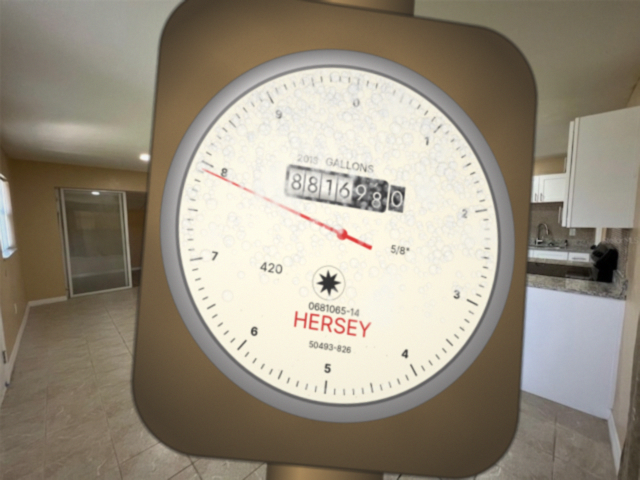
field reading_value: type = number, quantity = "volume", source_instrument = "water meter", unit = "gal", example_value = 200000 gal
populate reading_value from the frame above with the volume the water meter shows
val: 8816977.9 gal
